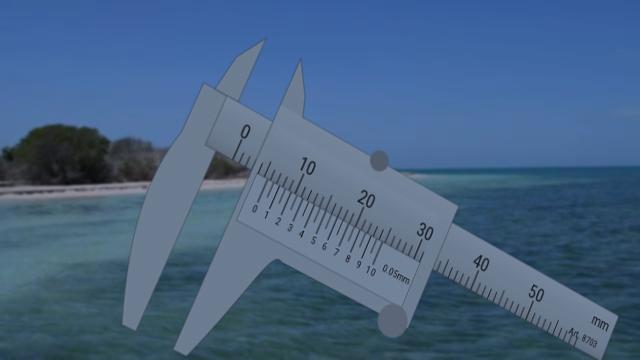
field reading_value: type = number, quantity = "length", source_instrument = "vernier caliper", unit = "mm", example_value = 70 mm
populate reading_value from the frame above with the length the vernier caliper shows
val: 5.6 mm
